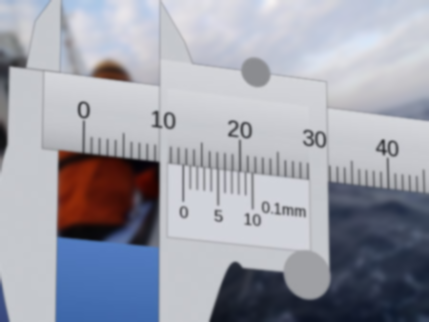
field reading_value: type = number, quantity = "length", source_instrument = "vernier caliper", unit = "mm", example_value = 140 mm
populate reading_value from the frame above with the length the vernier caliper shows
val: 12.6 mm
